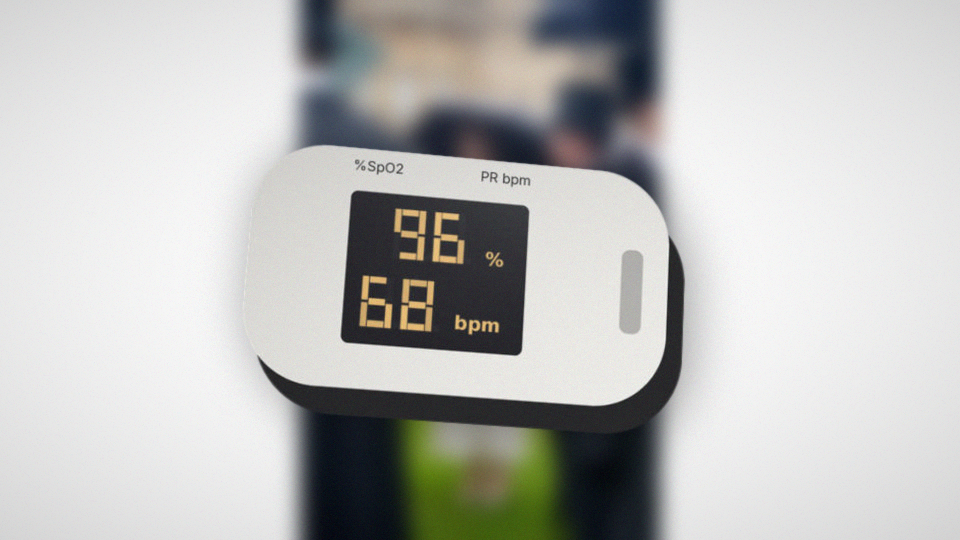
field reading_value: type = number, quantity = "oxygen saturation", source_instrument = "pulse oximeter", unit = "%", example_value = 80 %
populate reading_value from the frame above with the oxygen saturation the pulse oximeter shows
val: 96 %
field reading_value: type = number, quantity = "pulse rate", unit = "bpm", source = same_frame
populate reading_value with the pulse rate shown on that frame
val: 68 bpm
